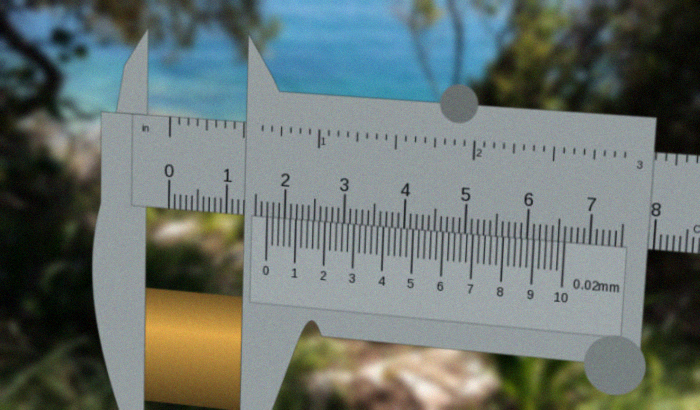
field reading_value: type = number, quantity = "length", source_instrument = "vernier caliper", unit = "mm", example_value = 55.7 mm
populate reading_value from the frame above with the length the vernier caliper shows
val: 17.0 mm
